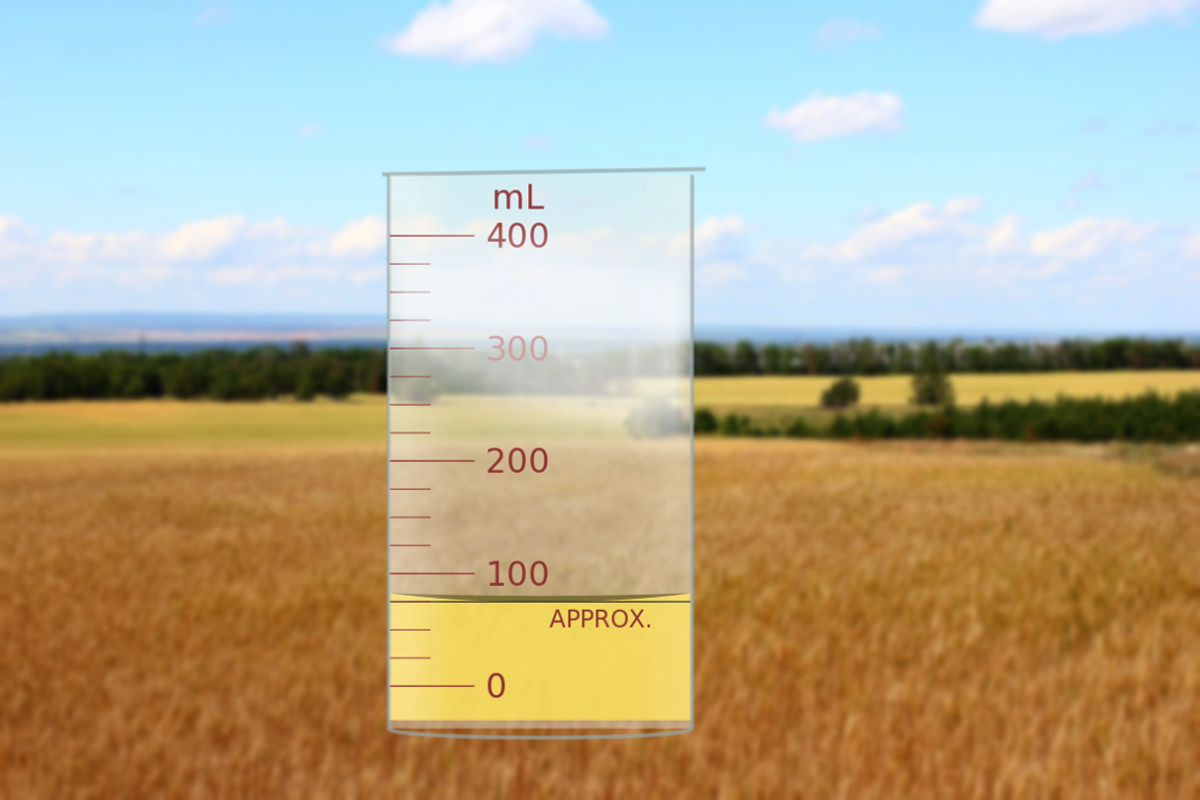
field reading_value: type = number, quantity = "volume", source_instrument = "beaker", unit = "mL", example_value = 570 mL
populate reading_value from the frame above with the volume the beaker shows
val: 75 mL
